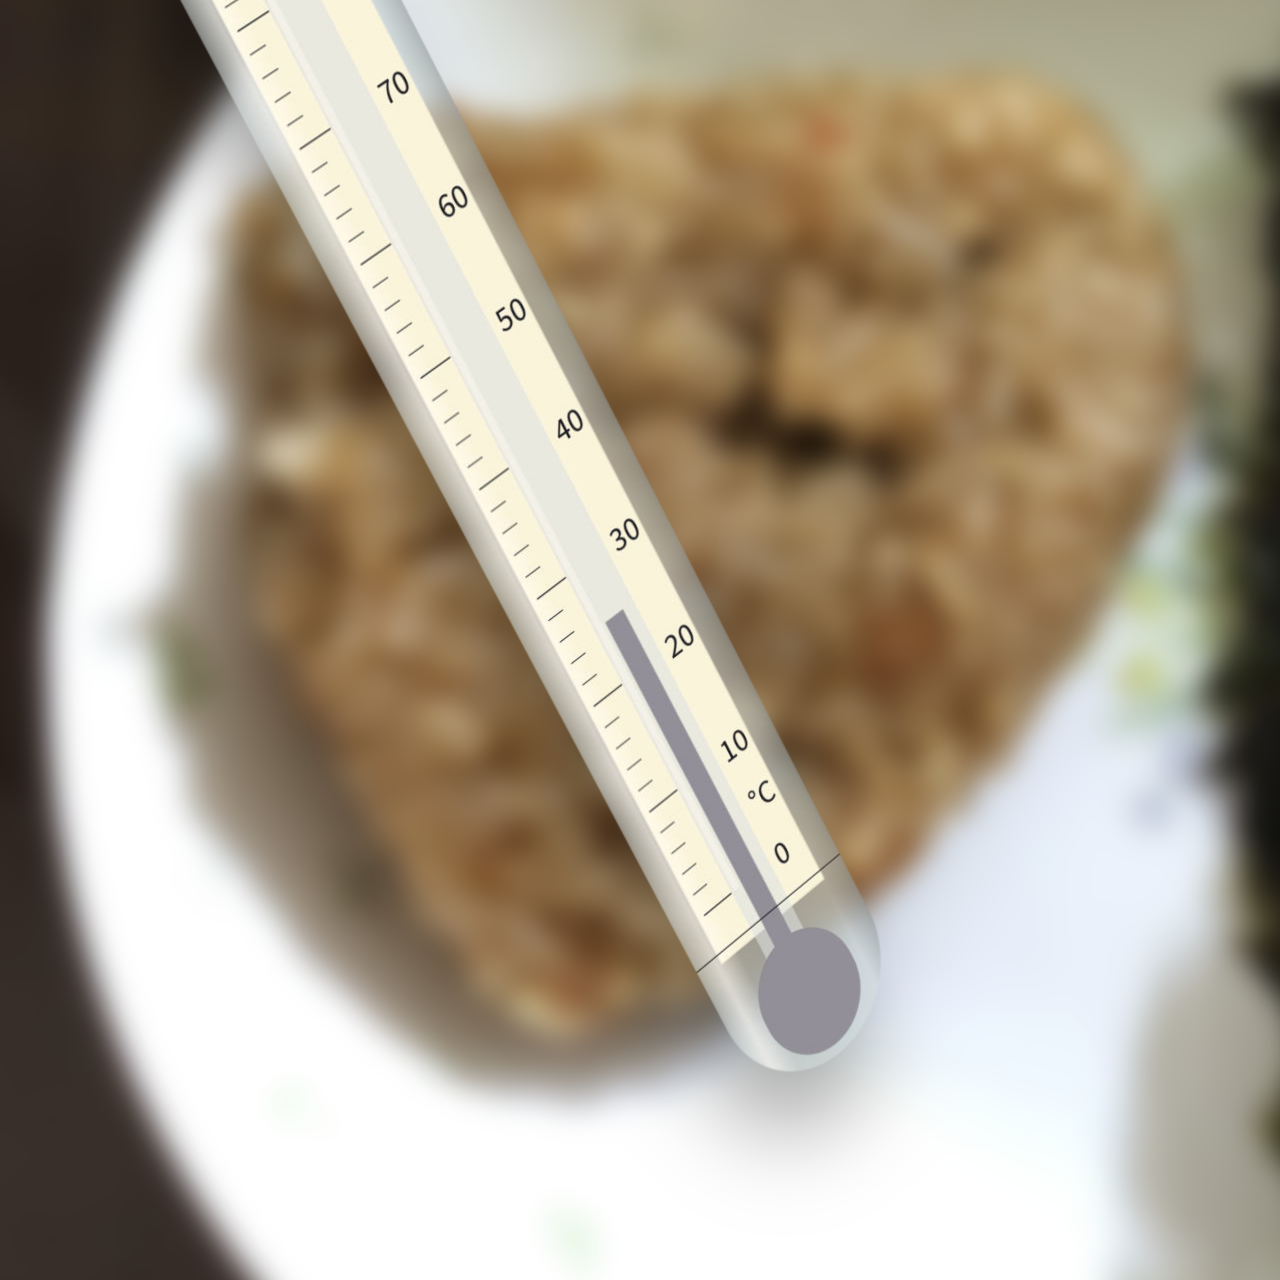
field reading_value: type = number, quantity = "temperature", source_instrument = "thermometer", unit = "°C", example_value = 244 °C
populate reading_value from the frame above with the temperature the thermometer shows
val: 25 °C
